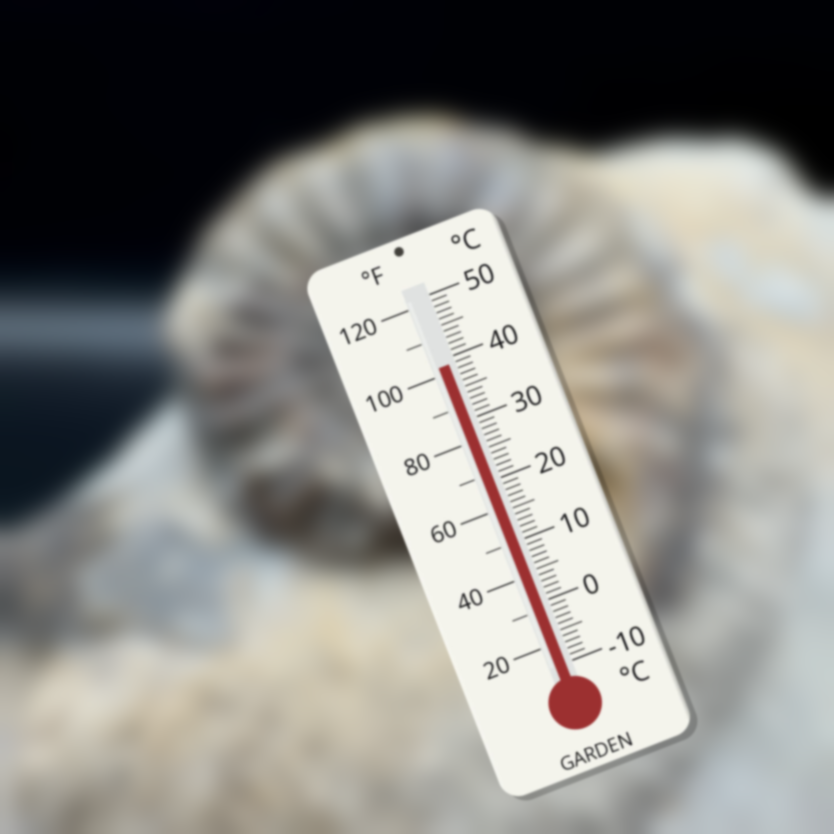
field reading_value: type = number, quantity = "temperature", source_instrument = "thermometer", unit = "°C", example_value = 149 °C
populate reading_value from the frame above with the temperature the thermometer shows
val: 39 °C
